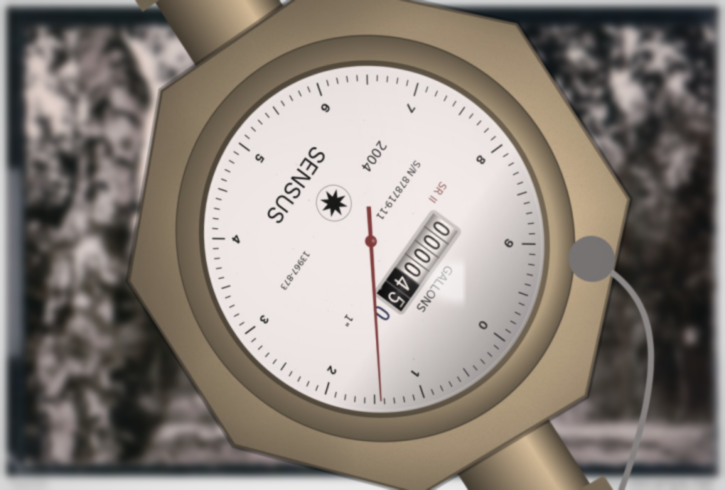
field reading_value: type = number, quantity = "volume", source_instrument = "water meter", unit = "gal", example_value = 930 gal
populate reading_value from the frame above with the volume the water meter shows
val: 451.4 gal
